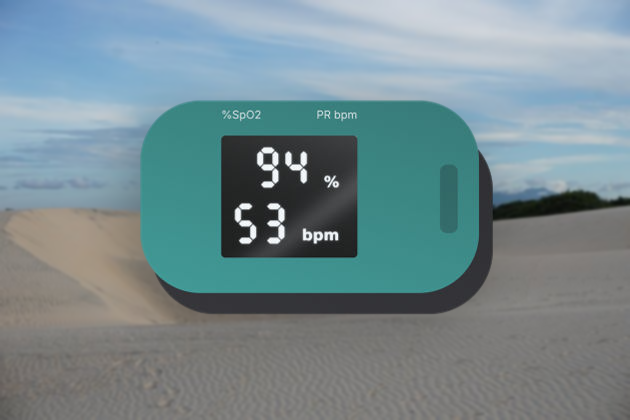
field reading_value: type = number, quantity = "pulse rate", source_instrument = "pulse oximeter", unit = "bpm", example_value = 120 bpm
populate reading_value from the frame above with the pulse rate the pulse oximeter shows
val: 53 bpm
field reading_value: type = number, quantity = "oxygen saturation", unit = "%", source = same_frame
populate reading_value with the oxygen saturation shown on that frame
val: 94 %
